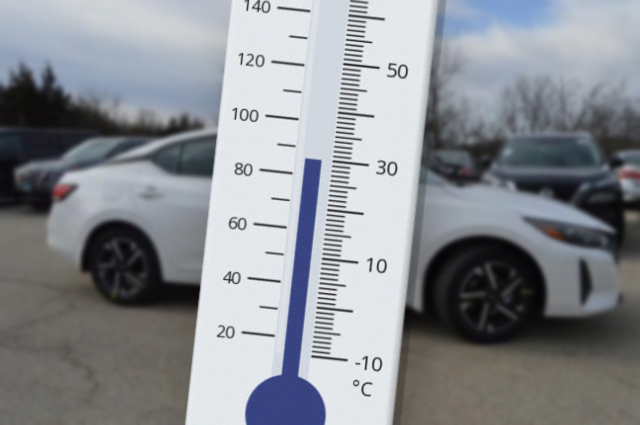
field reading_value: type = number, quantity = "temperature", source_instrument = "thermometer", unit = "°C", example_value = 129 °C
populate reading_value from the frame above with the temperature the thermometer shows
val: 30 °C
